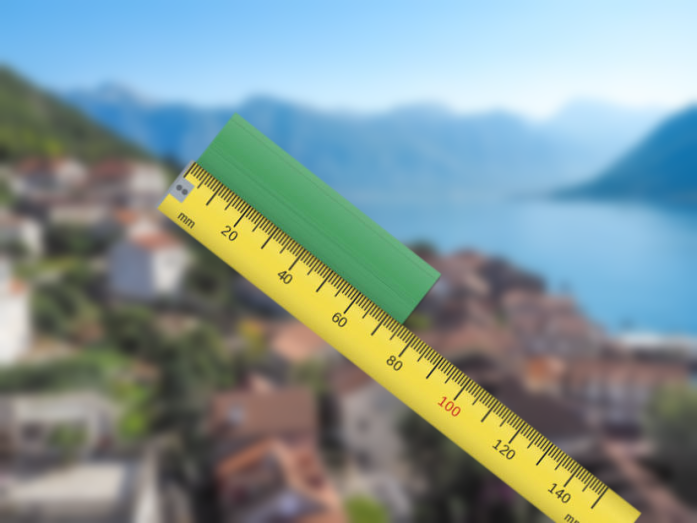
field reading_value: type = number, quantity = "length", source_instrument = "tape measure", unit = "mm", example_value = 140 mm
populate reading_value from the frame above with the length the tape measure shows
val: 75 mm
